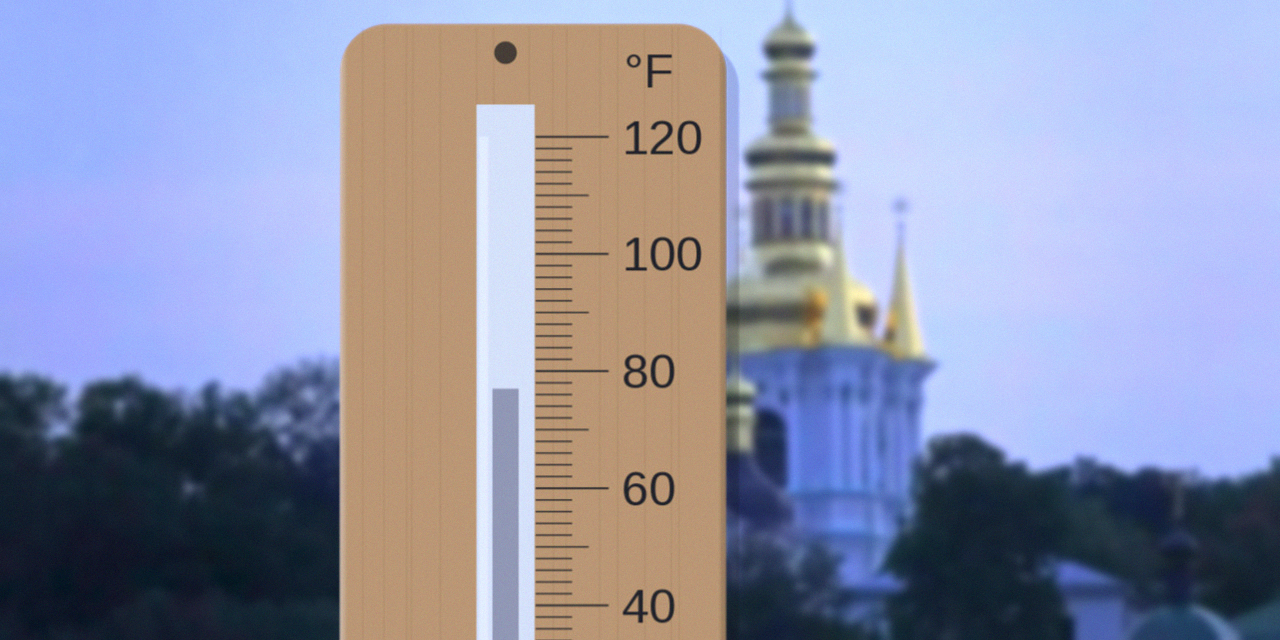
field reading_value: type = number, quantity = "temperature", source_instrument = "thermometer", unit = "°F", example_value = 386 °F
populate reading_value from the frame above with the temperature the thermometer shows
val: 77 °F
